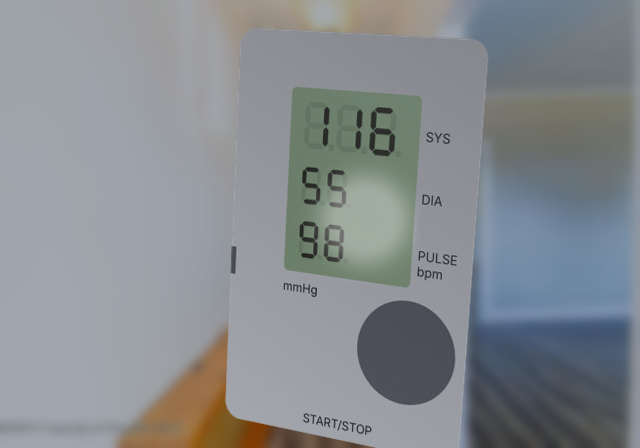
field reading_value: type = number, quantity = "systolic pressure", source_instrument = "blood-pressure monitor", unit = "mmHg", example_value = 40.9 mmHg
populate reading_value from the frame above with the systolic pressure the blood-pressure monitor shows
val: 116 mmHg
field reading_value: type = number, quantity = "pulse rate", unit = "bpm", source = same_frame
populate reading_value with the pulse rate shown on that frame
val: 98 bpm
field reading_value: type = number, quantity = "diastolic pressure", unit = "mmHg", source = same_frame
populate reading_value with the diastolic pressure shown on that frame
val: 55 mmHg
